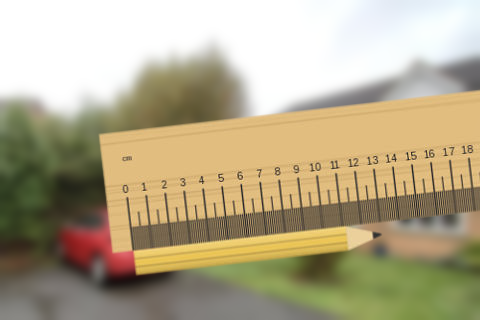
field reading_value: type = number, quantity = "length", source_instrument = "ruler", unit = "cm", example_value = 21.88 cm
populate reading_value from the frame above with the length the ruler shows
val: 13 cm
